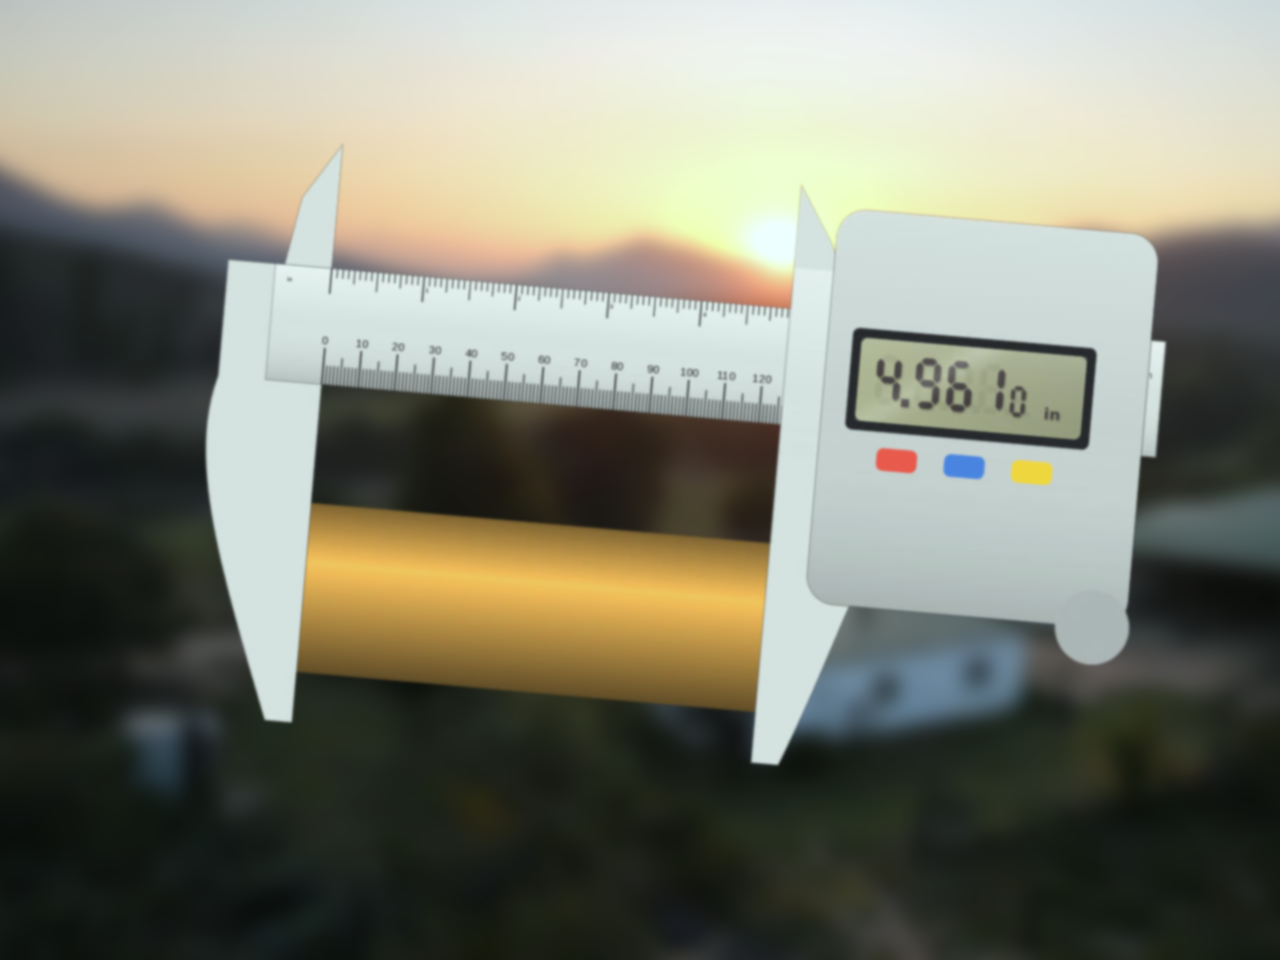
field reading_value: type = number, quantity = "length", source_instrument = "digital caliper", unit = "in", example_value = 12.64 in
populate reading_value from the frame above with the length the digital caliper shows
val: 4.9610 in
